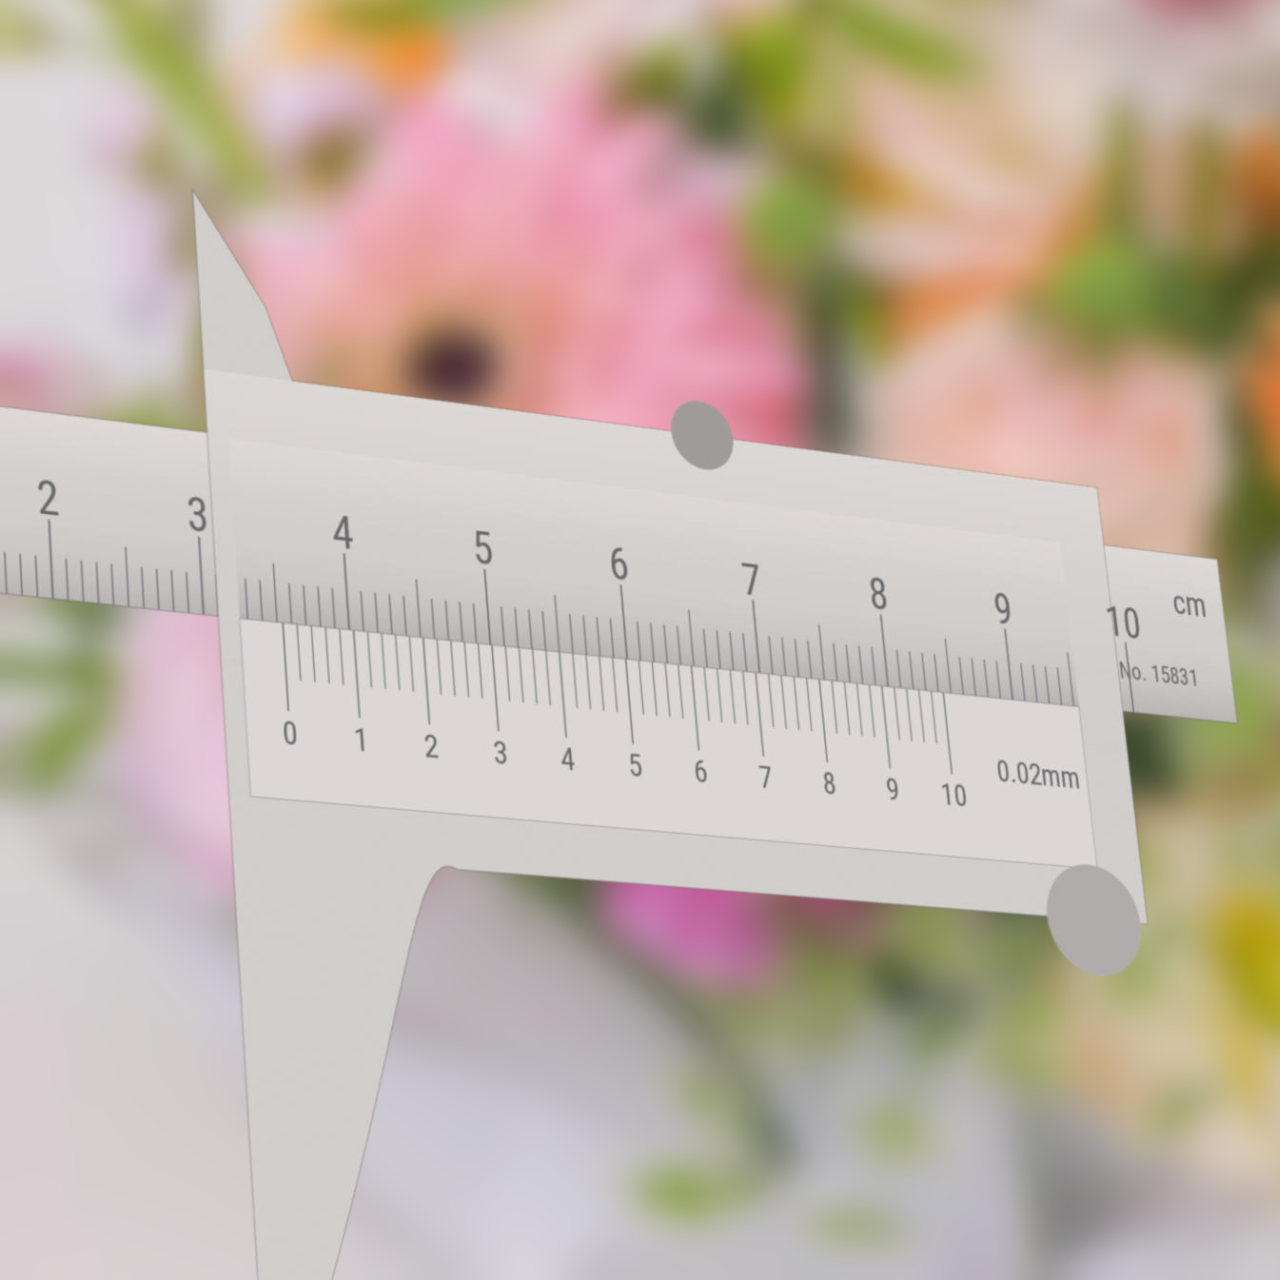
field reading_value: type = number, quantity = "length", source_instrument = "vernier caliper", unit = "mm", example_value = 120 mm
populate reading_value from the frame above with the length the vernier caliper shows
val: 35.4 mm
